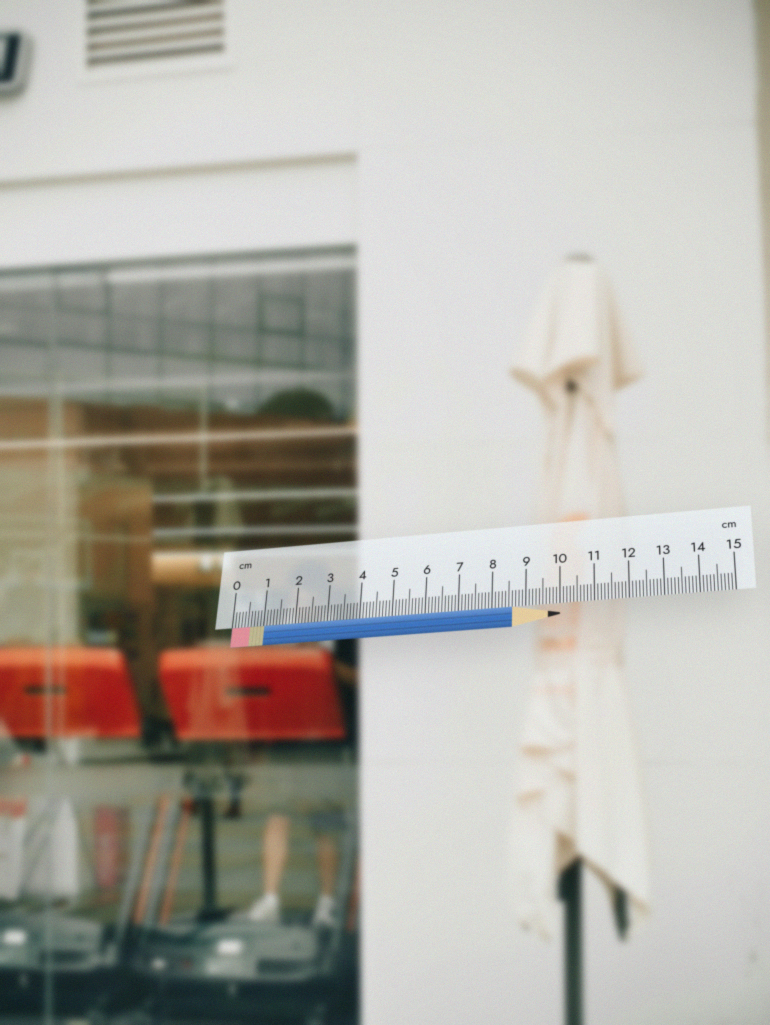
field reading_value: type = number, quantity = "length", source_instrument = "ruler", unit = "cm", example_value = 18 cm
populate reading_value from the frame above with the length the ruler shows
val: 10 cm
